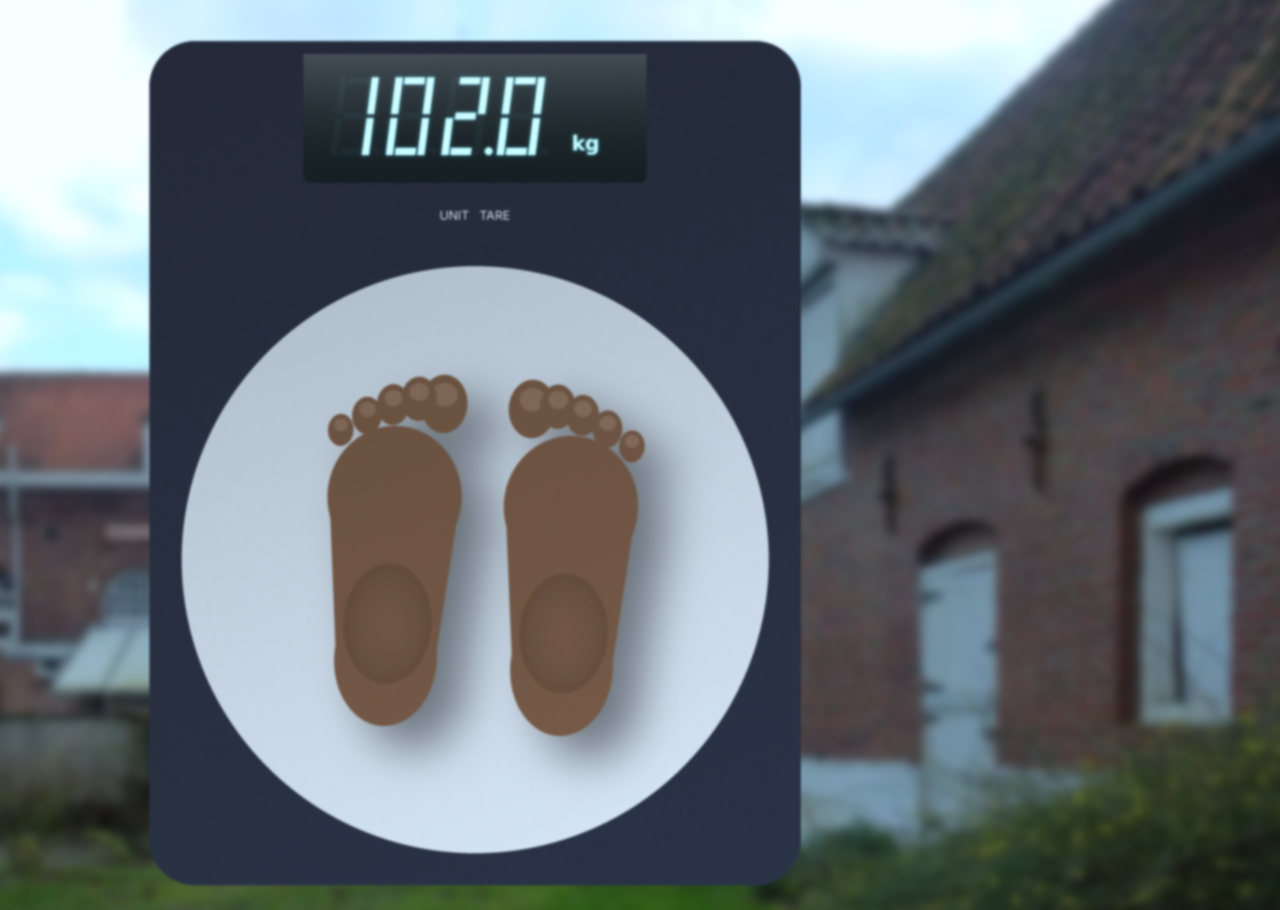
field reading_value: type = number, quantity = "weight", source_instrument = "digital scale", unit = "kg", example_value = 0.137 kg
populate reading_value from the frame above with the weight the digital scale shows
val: 102.0 kg
